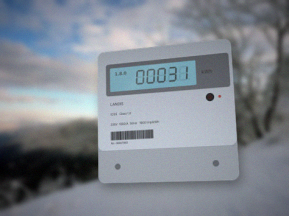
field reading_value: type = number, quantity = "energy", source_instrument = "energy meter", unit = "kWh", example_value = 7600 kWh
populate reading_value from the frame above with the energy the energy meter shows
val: 31 kWh
